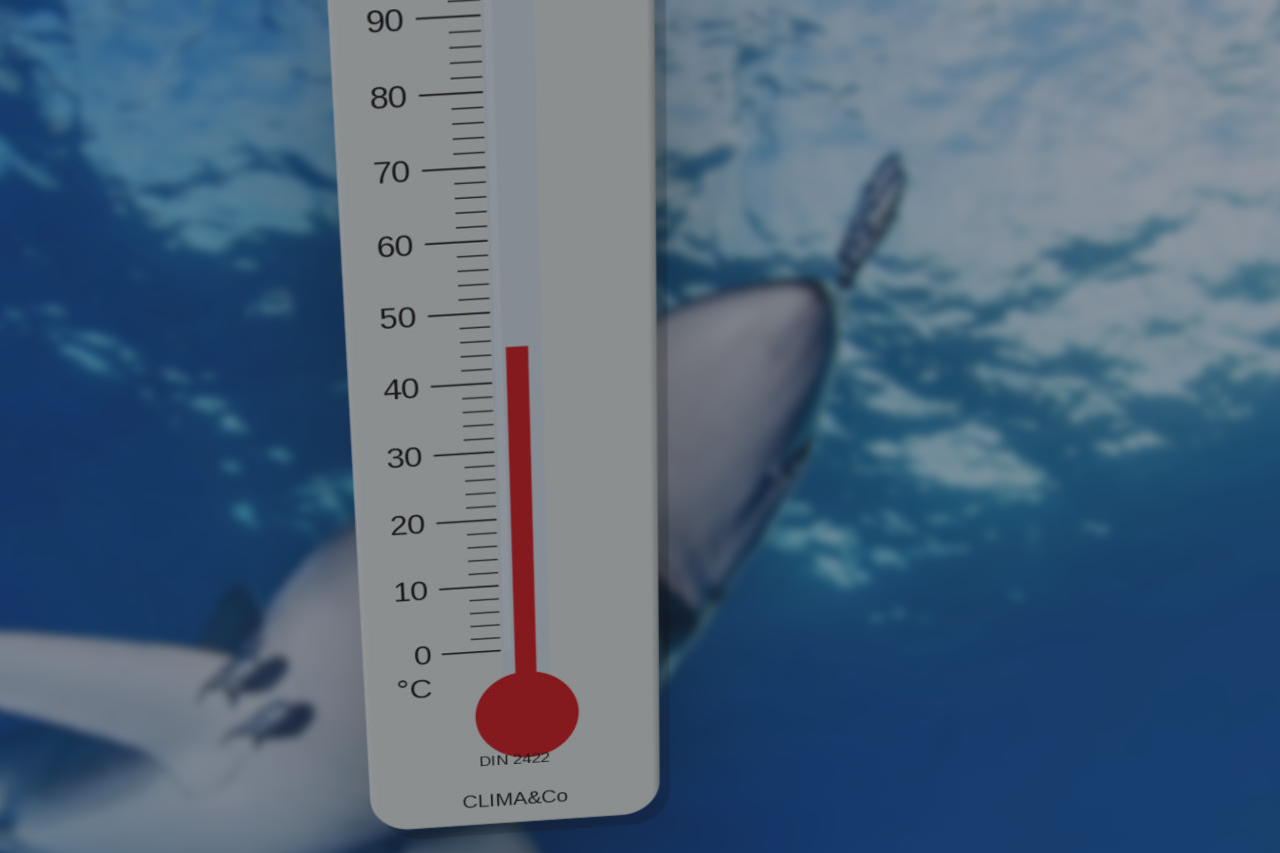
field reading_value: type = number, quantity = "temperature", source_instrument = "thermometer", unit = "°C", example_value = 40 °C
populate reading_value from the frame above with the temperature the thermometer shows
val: 45 °C
